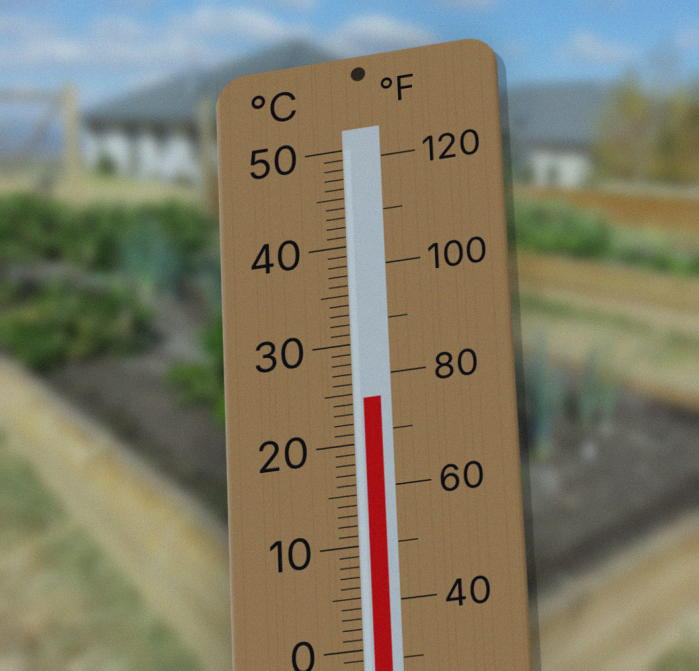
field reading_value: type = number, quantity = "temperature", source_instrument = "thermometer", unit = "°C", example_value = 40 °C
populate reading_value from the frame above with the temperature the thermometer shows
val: 24.5 °C
